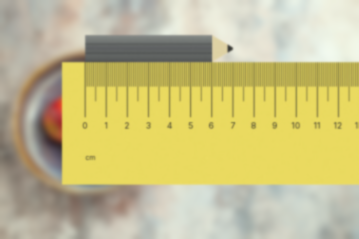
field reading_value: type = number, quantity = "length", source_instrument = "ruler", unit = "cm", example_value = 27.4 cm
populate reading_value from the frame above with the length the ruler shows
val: 7 cm
